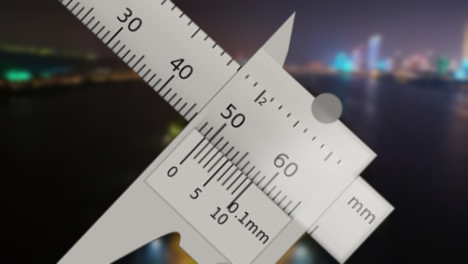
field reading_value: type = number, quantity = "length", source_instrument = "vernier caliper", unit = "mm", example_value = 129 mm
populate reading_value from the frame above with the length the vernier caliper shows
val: 49.2 mm
